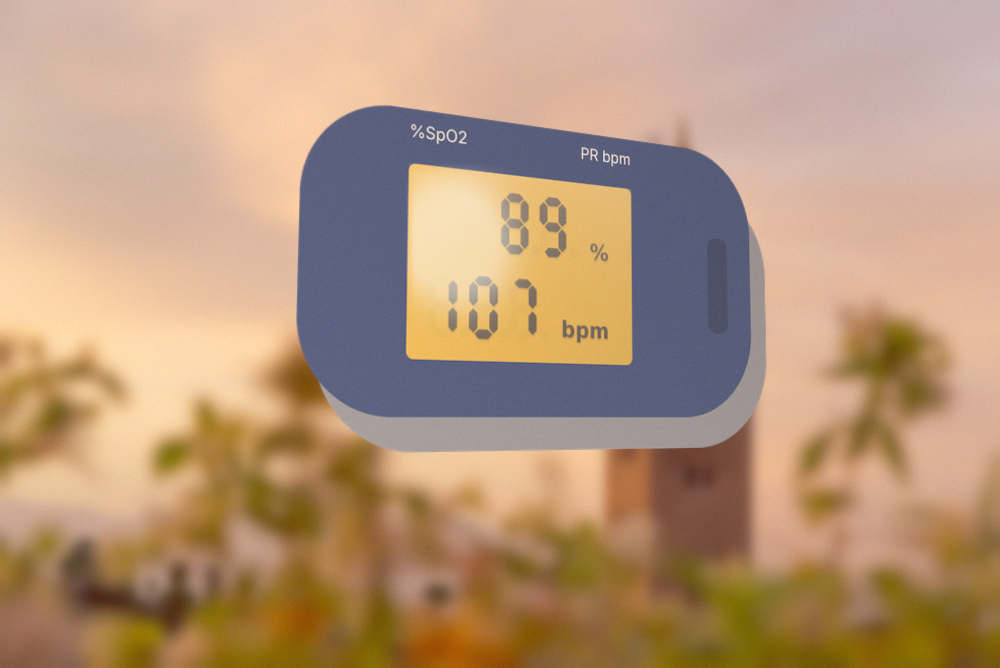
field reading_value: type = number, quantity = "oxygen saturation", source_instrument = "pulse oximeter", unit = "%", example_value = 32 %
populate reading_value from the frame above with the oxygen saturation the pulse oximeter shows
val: 89 %
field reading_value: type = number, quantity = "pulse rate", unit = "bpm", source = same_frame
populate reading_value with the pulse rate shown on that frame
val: 107 bpm
